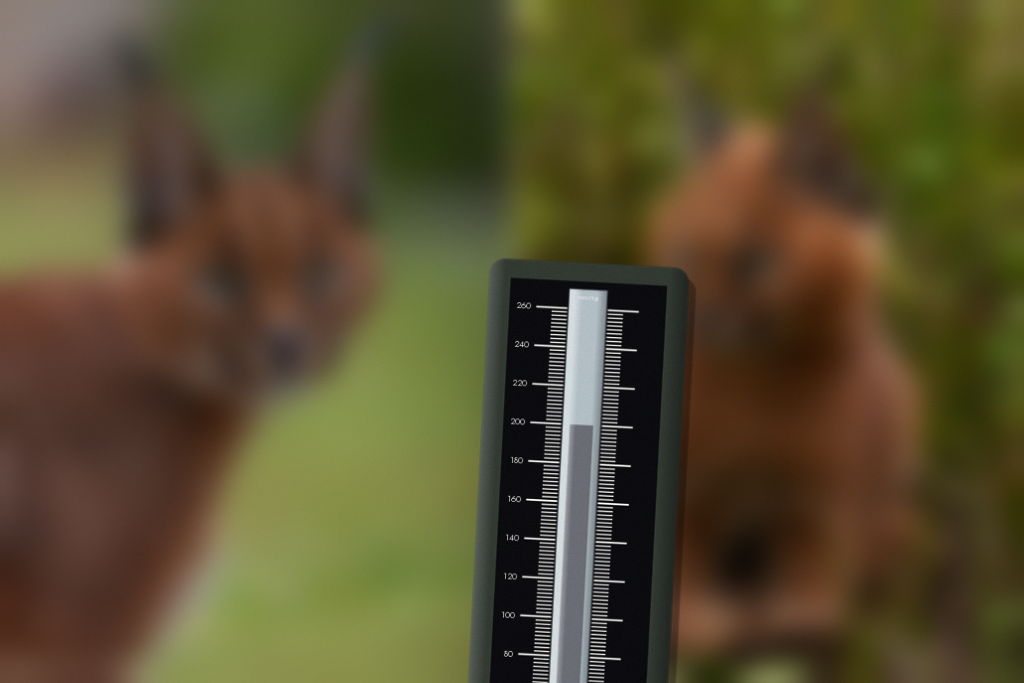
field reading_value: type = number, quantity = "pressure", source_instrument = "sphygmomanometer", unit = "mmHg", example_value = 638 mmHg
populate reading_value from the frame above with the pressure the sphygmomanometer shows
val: 200 mmHg
